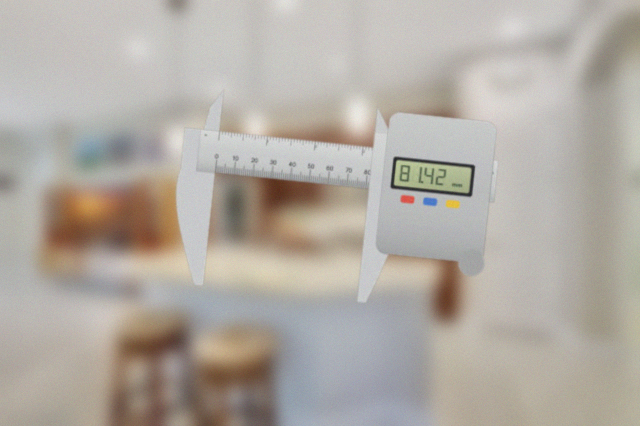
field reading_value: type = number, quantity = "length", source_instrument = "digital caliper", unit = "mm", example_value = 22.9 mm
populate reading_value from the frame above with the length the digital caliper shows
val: 81.42 mm
